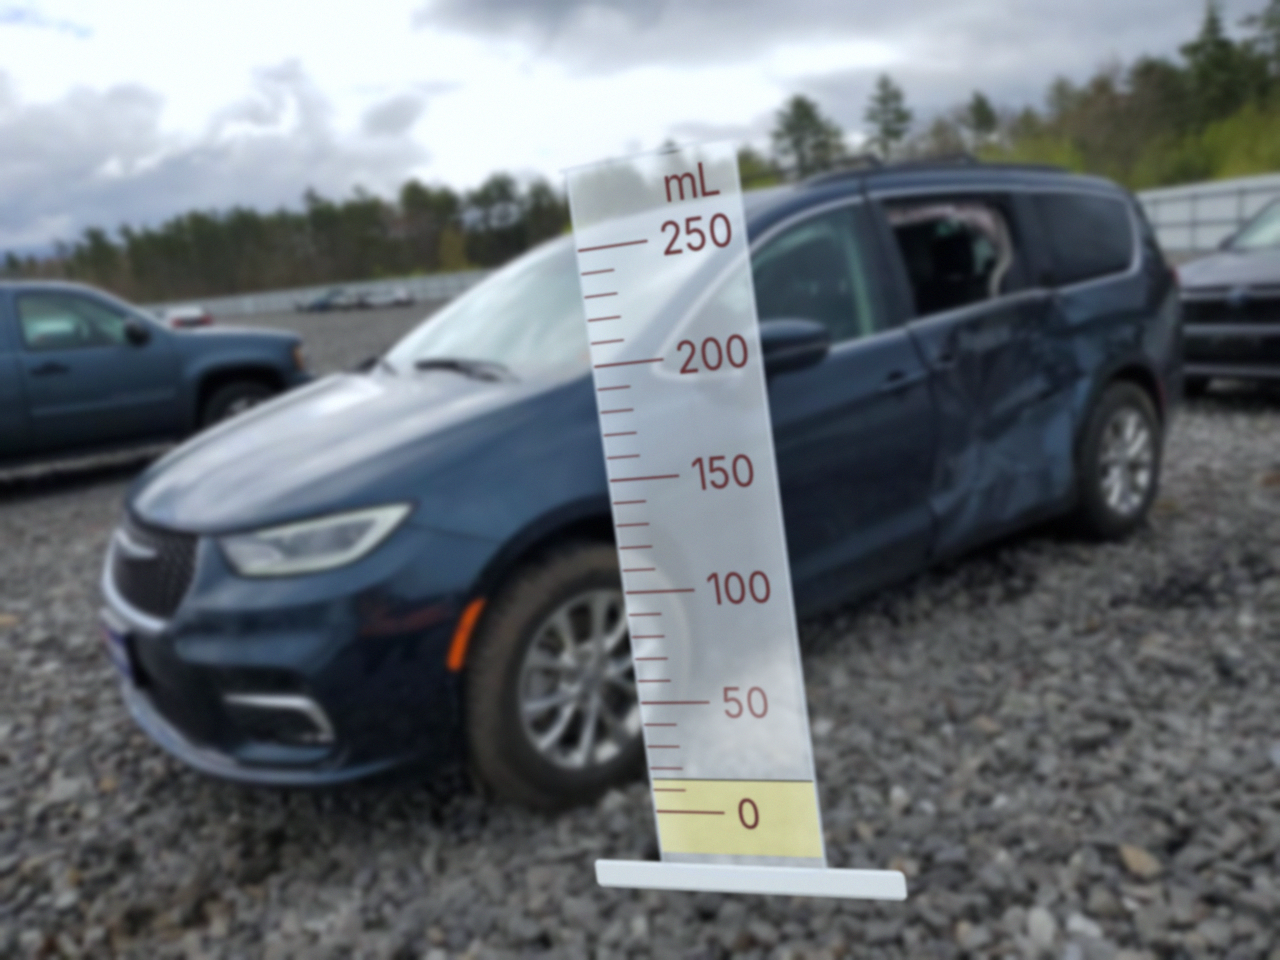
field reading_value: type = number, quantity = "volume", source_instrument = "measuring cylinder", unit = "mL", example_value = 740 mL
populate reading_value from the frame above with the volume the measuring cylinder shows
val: 15 mL
